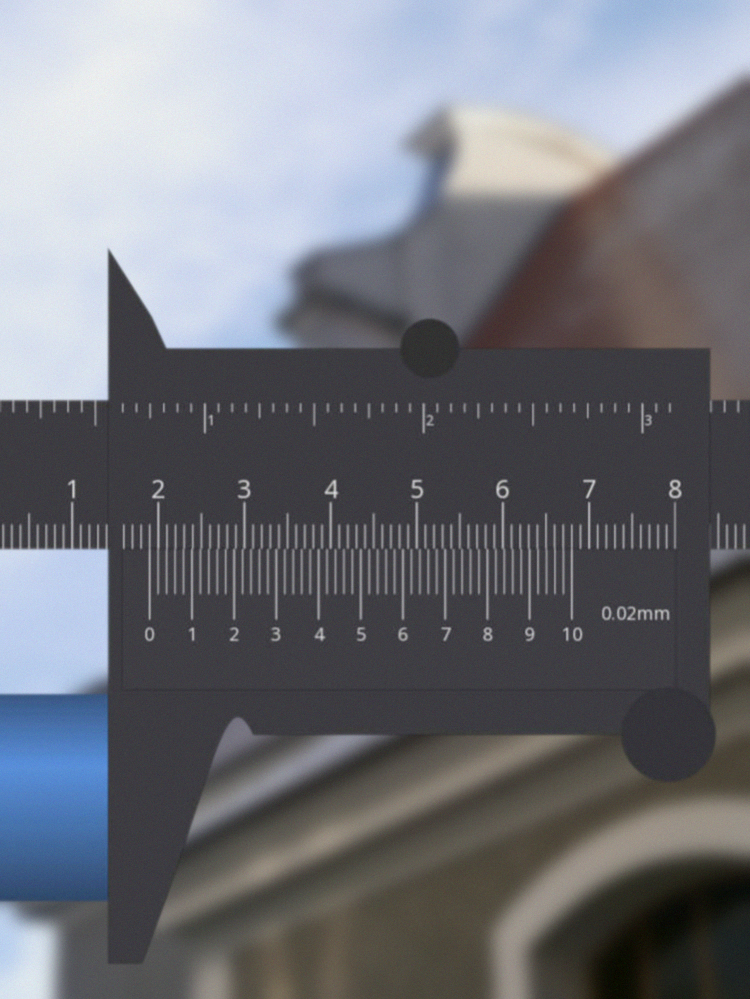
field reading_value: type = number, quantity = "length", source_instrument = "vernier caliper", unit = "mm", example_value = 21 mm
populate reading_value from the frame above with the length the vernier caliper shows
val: 19.0 mm
